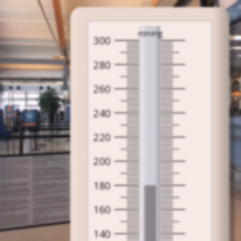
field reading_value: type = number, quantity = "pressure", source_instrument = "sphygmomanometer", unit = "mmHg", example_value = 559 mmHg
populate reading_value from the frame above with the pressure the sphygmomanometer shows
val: 180 mmHg
